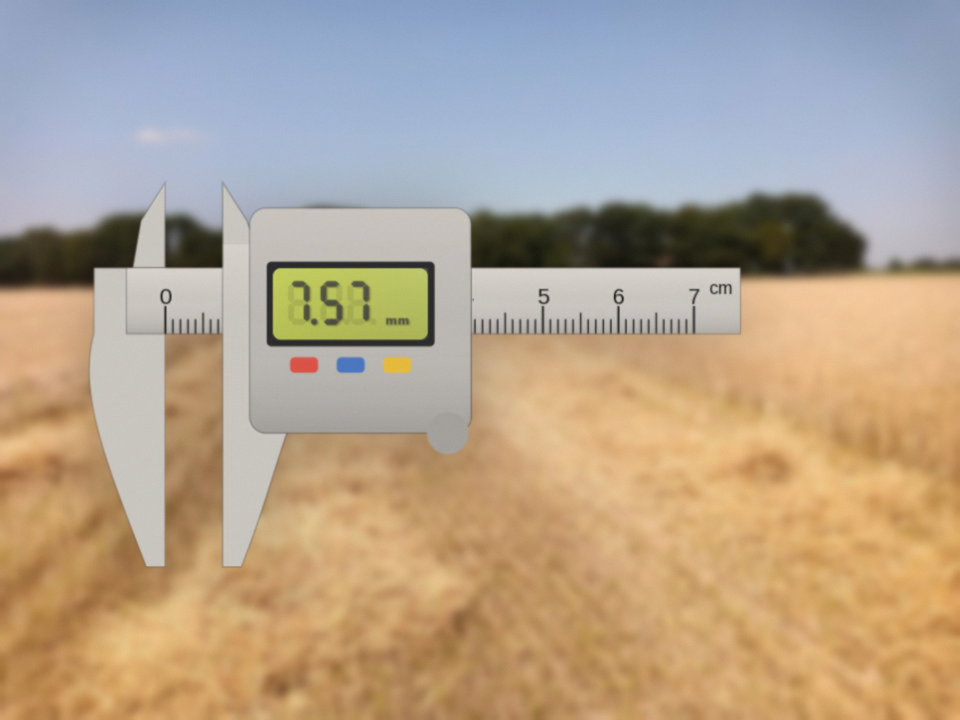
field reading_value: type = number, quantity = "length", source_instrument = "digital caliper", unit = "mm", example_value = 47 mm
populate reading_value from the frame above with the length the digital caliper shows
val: 7.57 mm
